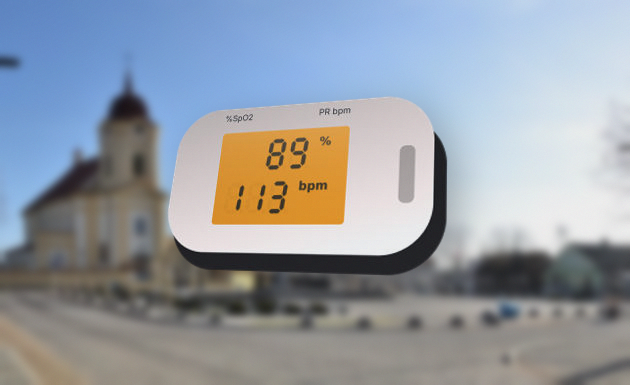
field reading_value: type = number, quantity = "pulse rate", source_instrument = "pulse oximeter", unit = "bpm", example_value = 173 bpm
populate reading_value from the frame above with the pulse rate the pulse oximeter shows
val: 113 bpm
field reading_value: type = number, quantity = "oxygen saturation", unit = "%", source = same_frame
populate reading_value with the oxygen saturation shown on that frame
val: 89 %
